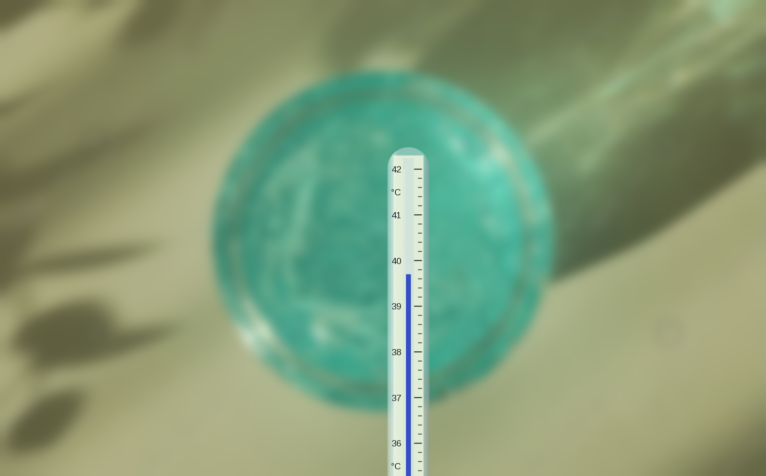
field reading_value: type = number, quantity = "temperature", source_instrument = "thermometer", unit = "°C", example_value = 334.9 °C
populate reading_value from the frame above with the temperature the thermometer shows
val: 39.7 °C
